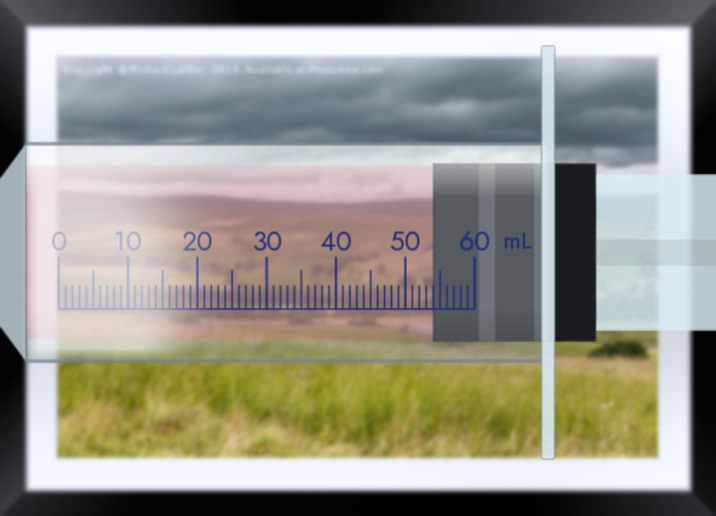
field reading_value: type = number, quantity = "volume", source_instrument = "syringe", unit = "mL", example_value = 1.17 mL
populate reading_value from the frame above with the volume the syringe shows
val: 54 mL
